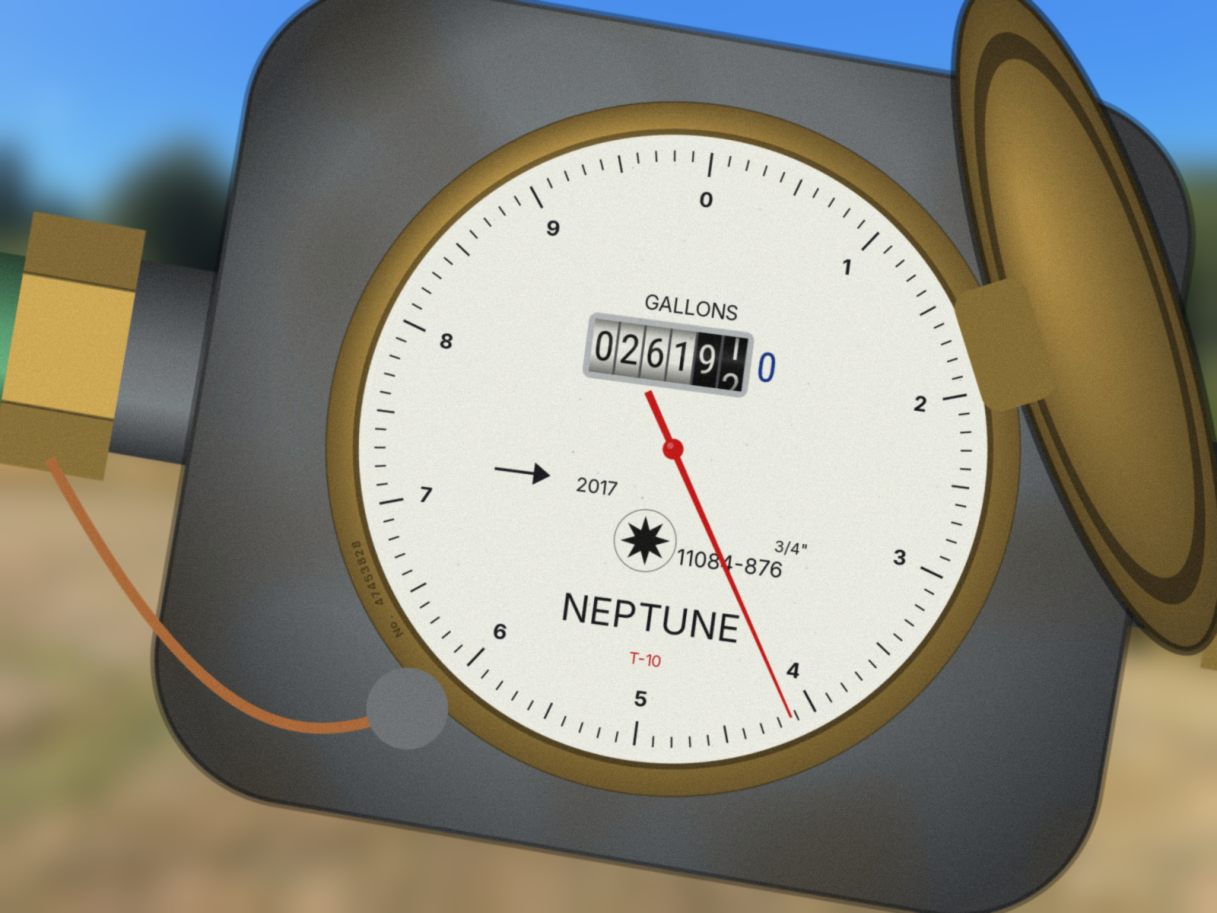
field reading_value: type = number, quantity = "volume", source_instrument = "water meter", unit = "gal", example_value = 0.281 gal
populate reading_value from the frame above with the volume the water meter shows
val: 261914.1 gal
